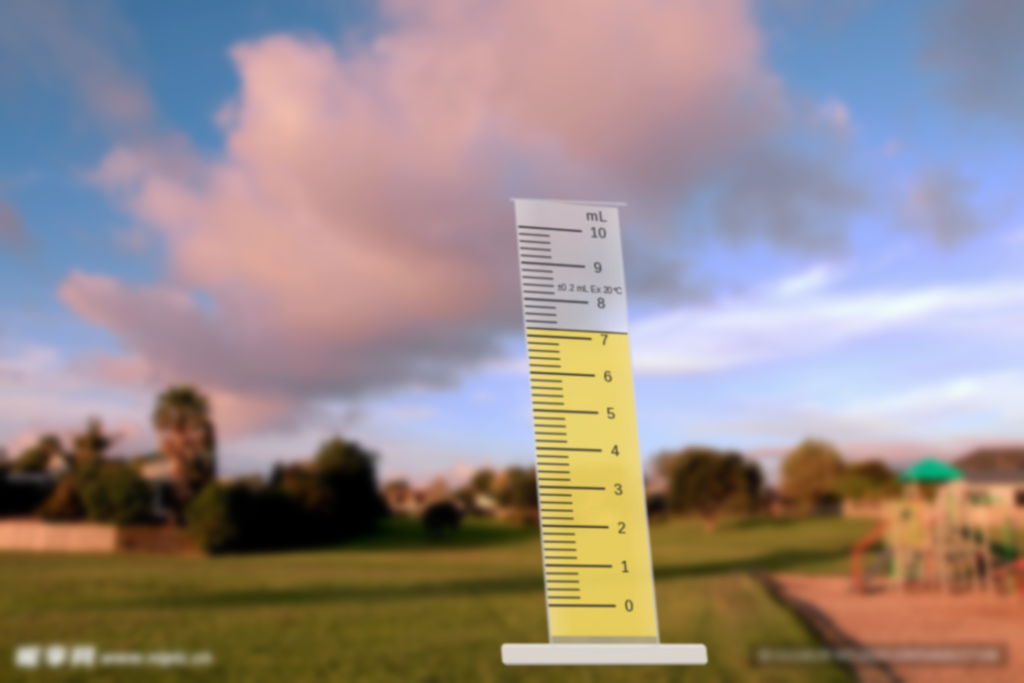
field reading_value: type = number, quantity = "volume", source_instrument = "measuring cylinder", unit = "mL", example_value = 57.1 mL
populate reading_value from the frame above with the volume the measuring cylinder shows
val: 7.2 mL
